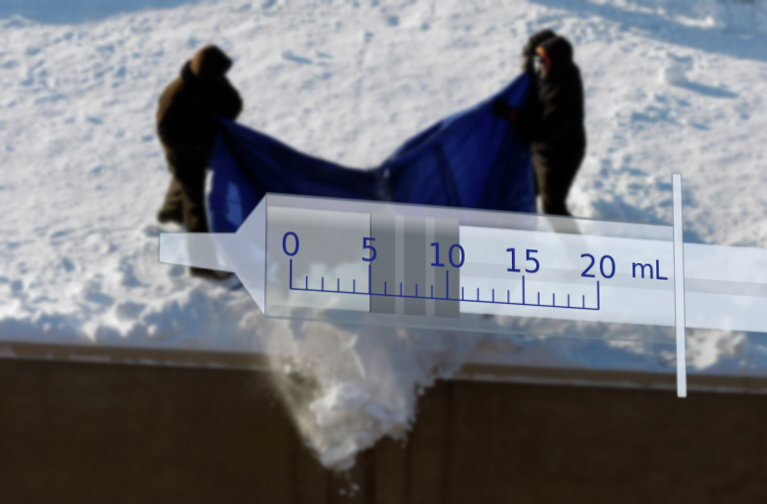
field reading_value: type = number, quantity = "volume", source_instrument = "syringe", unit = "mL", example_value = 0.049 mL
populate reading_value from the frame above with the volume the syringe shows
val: 5 mL
